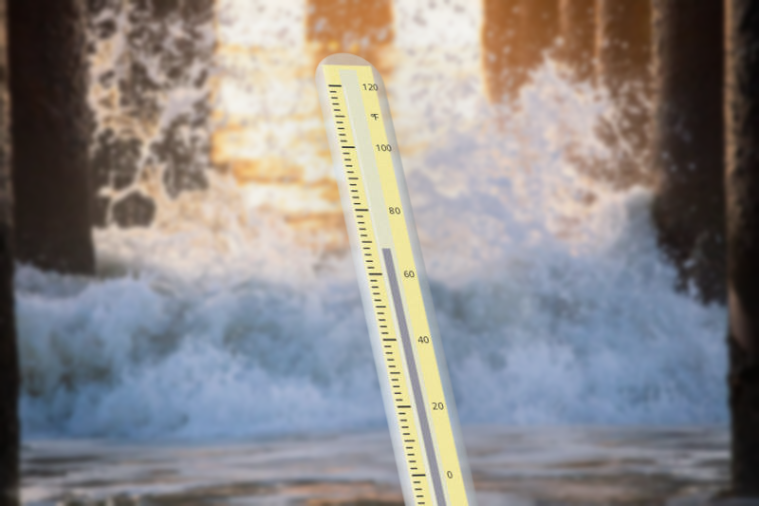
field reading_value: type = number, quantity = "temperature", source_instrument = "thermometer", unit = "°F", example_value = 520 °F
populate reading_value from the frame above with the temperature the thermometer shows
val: 68 °F
